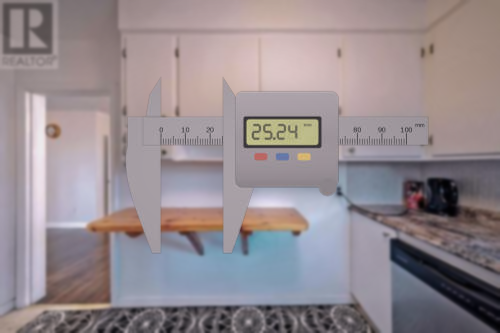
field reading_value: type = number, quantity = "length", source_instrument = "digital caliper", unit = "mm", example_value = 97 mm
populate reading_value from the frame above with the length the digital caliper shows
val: 25.24 mm
